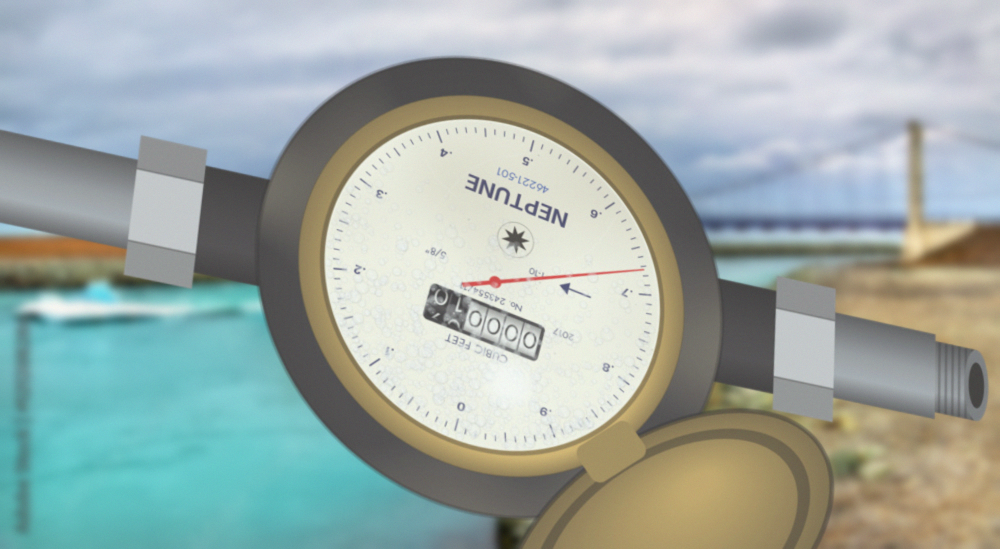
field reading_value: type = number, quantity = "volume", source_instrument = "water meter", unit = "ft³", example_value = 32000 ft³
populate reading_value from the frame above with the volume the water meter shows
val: 9.67 ft³
